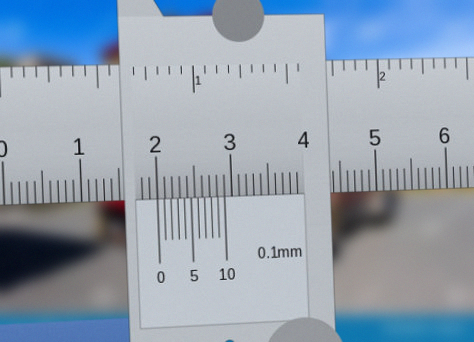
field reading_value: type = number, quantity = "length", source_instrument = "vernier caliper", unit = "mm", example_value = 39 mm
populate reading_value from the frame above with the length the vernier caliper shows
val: 20.0 mm
